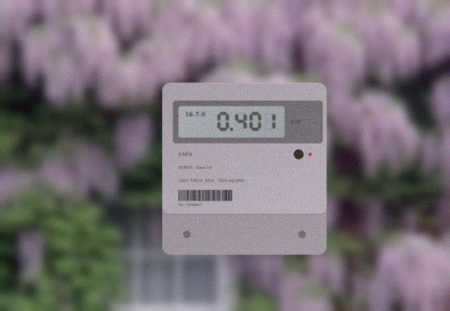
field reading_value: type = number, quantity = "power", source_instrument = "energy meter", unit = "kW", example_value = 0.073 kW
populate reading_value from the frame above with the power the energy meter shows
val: 0.401 kW
